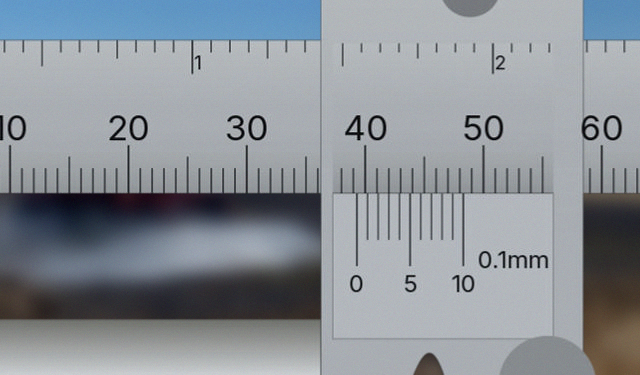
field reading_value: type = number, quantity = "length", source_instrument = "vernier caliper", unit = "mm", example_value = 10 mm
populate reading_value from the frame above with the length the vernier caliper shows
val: 39.3 mm
